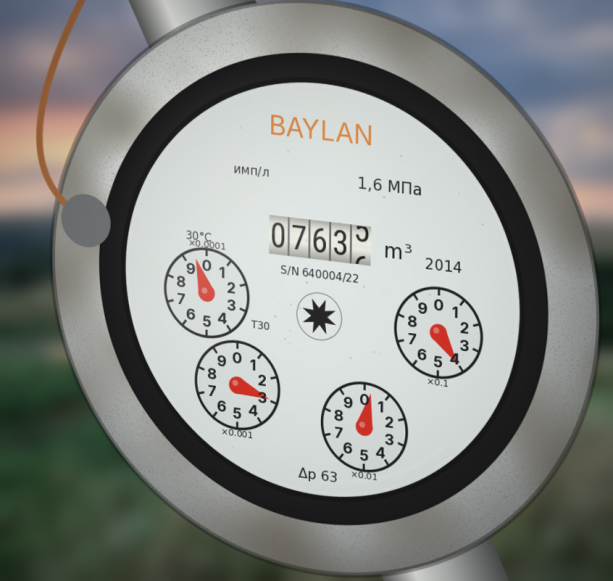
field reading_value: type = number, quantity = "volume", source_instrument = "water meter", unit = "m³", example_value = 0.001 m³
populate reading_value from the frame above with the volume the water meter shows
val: 7635.4029 m³
